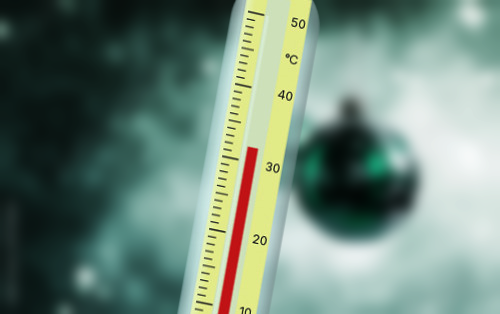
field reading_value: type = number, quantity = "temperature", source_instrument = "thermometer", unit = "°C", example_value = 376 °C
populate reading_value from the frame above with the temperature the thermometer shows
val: 32 °C
